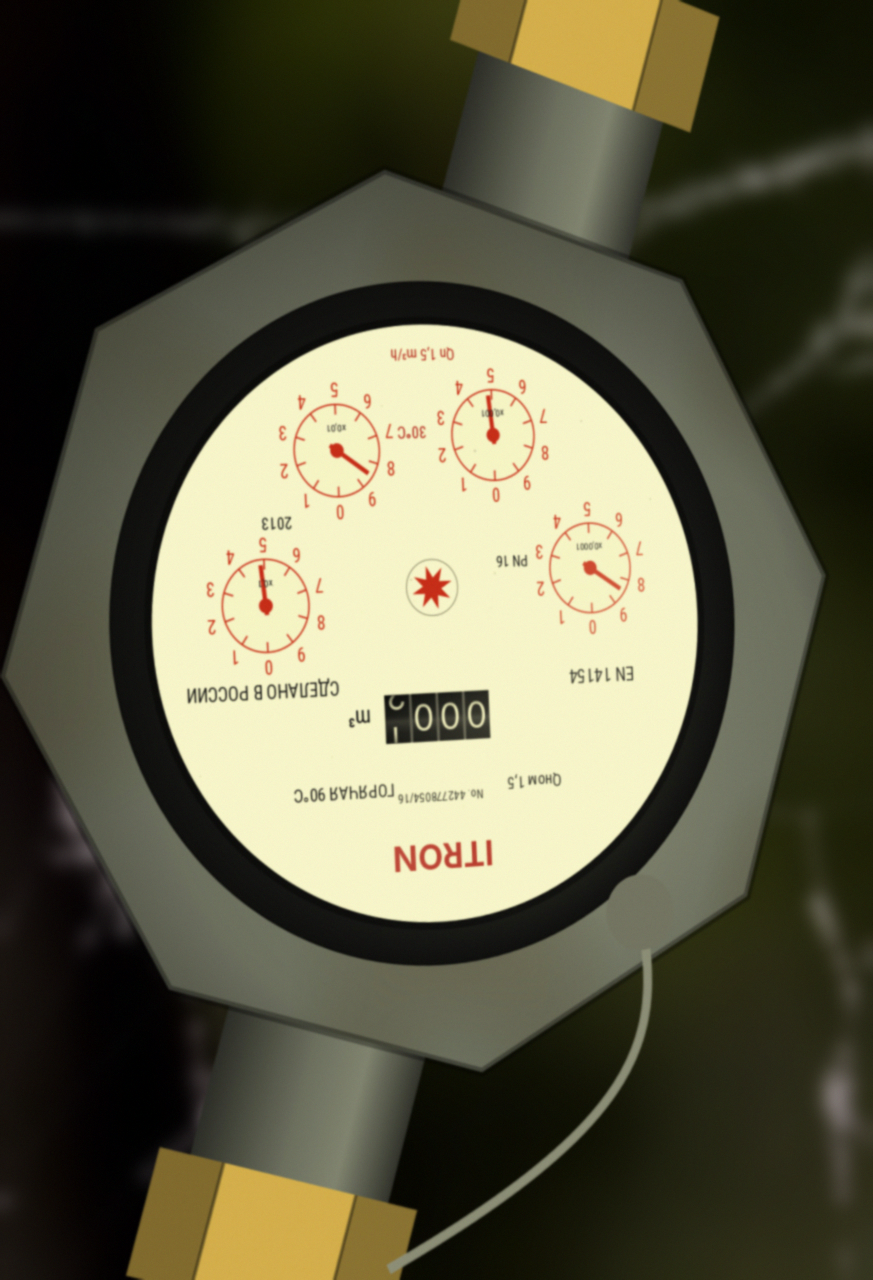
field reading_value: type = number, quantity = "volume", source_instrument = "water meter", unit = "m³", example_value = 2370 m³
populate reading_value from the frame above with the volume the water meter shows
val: 1.4848 m³
